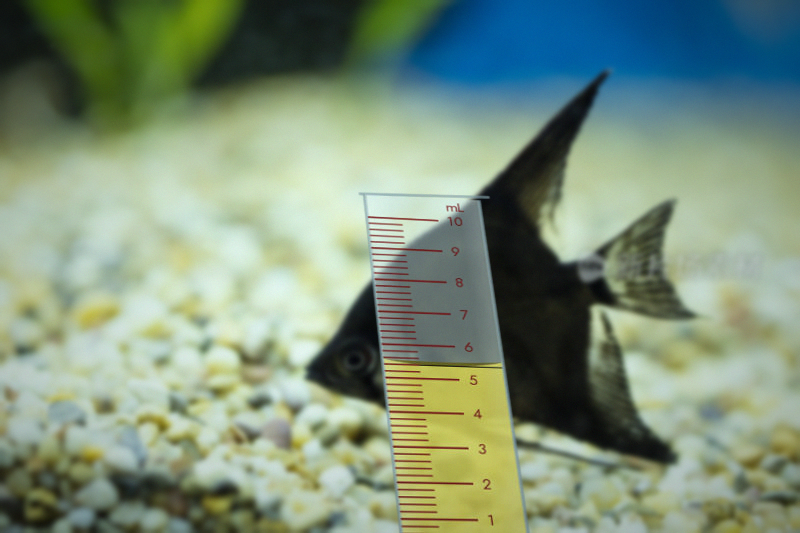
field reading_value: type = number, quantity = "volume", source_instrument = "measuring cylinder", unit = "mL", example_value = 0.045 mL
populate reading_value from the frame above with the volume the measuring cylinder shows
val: 5.4 mL
